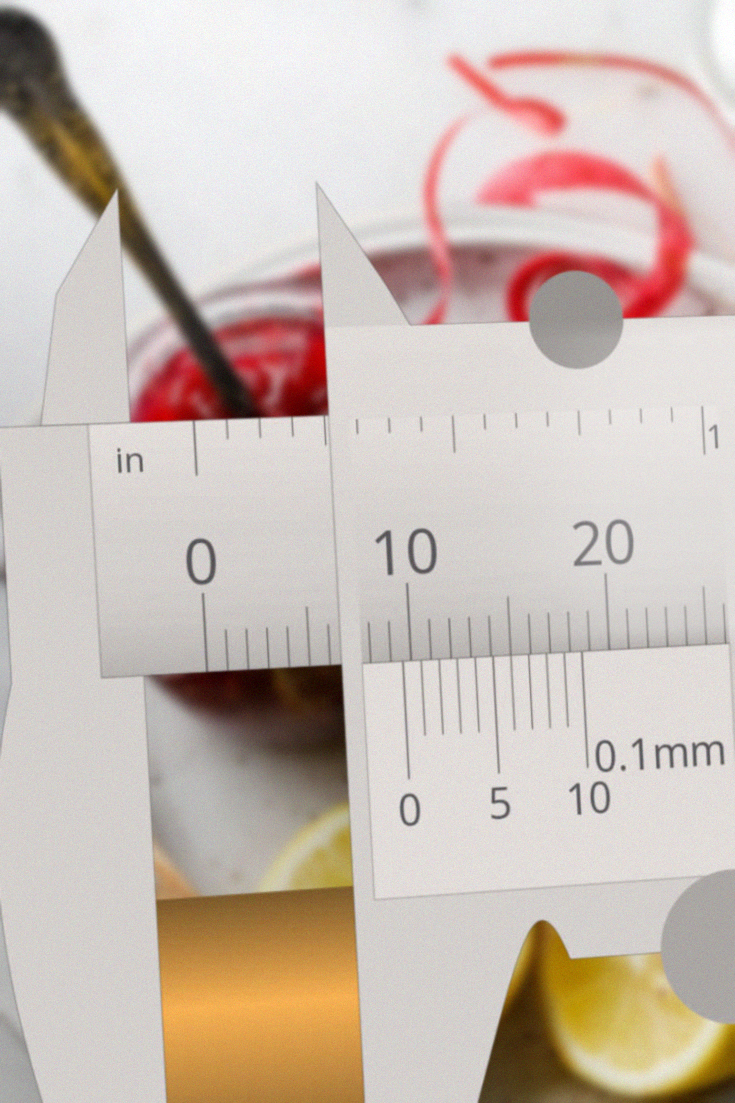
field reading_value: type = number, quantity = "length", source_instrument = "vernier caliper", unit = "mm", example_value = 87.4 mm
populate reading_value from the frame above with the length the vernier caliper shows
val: 9.6 mm
